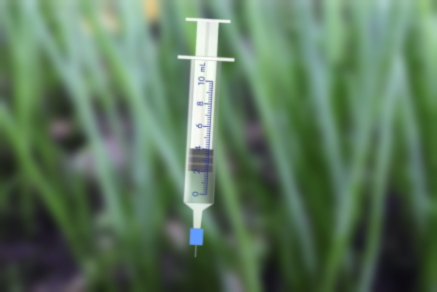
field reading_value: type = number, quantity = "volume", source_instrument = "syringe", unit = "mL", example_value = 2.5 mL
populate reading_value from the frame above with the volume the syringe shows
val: 2 mL
